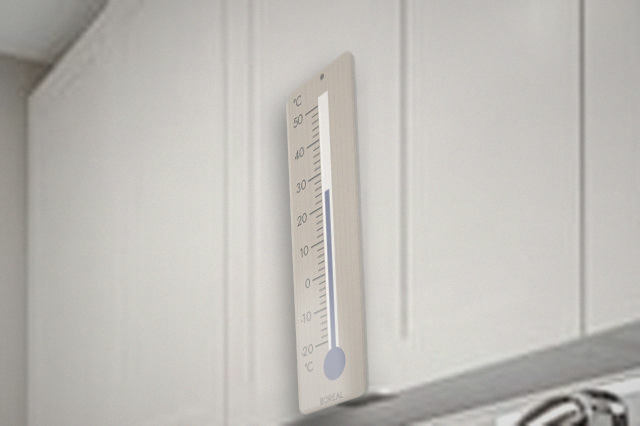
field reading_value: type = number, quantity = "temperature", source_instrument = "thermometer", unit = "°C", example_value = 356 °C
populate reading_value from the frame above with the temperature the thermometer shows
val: 24 °C
